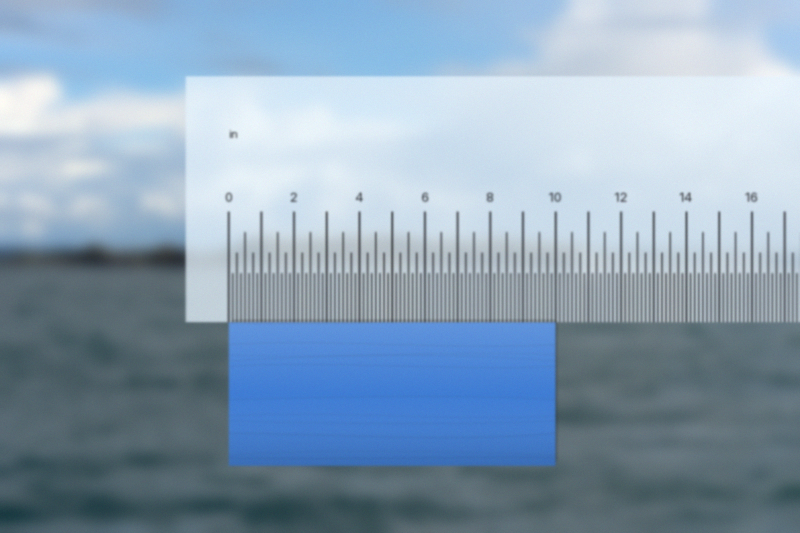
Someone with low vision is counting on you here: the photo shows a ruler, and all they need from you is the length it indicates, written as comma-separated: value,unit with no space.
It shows 10,in
